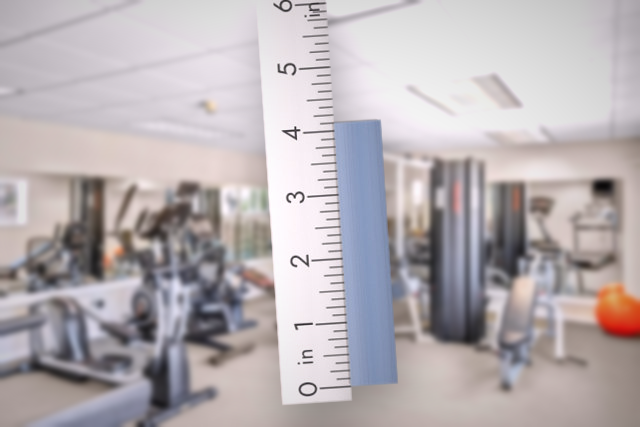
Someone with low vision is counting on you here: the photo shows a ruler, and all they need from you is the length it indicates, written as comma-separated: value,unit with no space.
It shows 4.125,in
